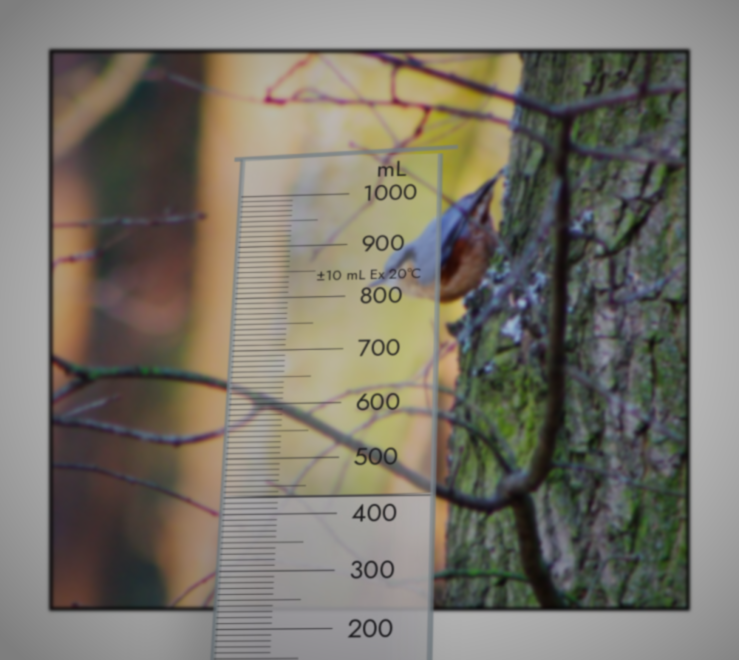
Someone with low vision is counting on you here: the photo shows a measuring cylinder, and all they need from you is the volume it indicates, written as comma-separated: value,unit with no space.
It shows 430,mL
